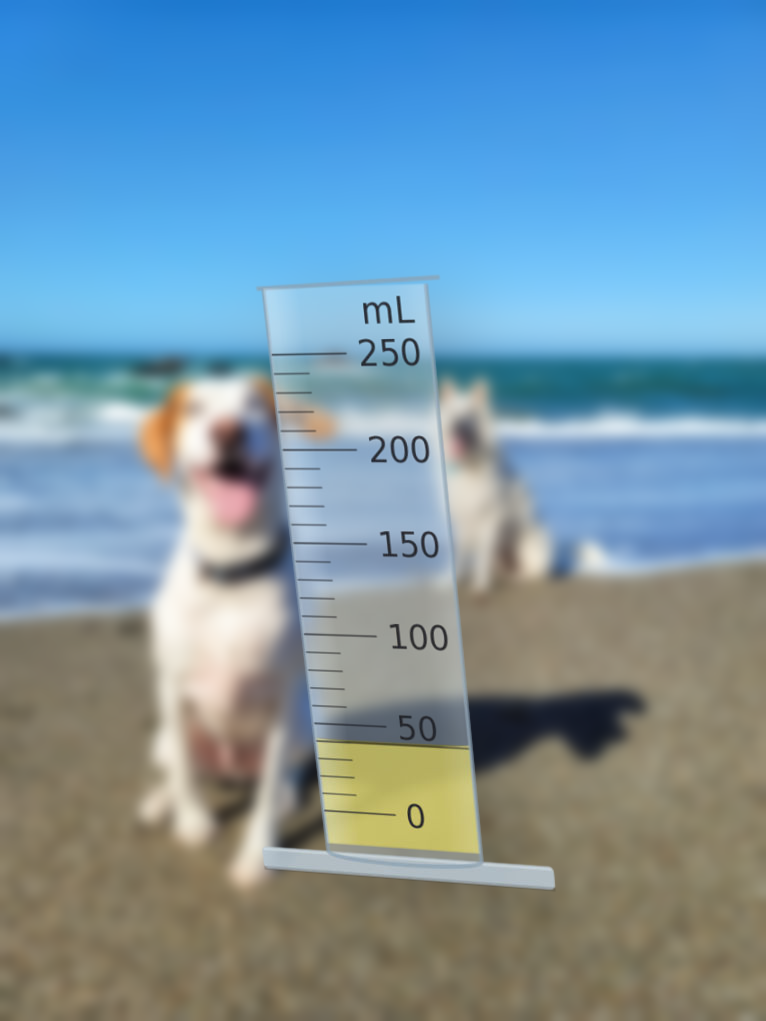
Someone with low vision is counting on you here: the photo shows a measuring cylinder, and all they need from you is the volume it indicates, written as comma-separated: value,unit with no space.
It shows 40,mL
